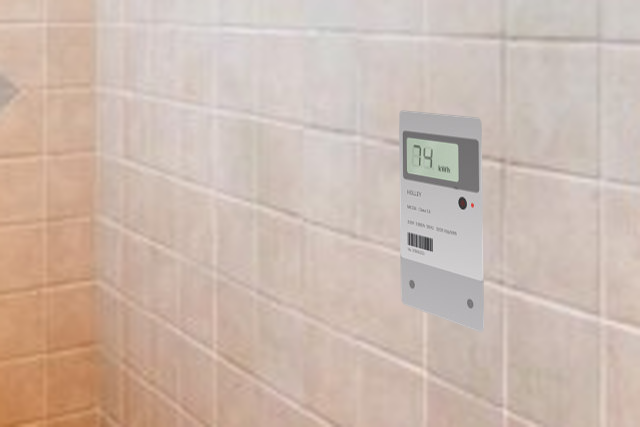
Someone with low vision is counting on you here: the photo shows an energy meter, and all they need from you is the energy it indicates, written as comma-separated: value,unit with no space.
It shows 74,kWh
